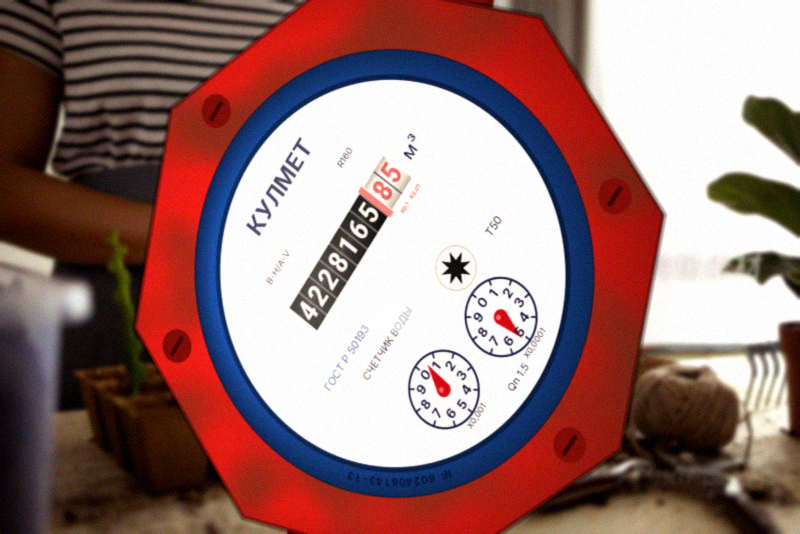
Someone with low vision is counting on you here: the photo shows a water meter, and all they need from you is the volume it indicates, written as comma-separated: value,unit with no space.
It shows 4228165.8505,m³
